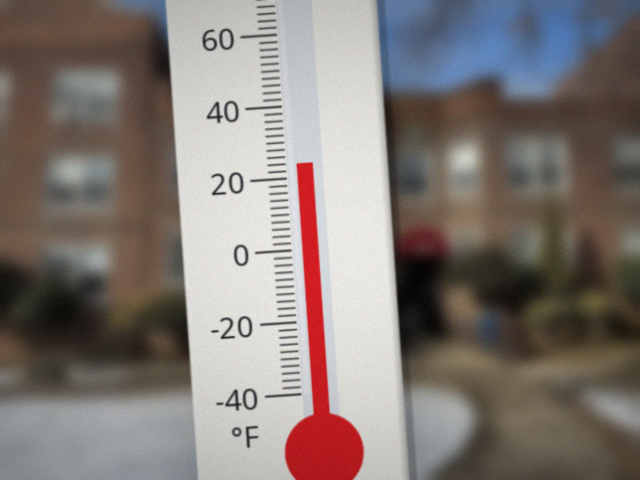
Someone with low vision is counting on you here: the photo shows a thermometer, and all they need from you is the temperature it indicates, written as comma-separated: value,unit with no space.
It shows 24,°F
